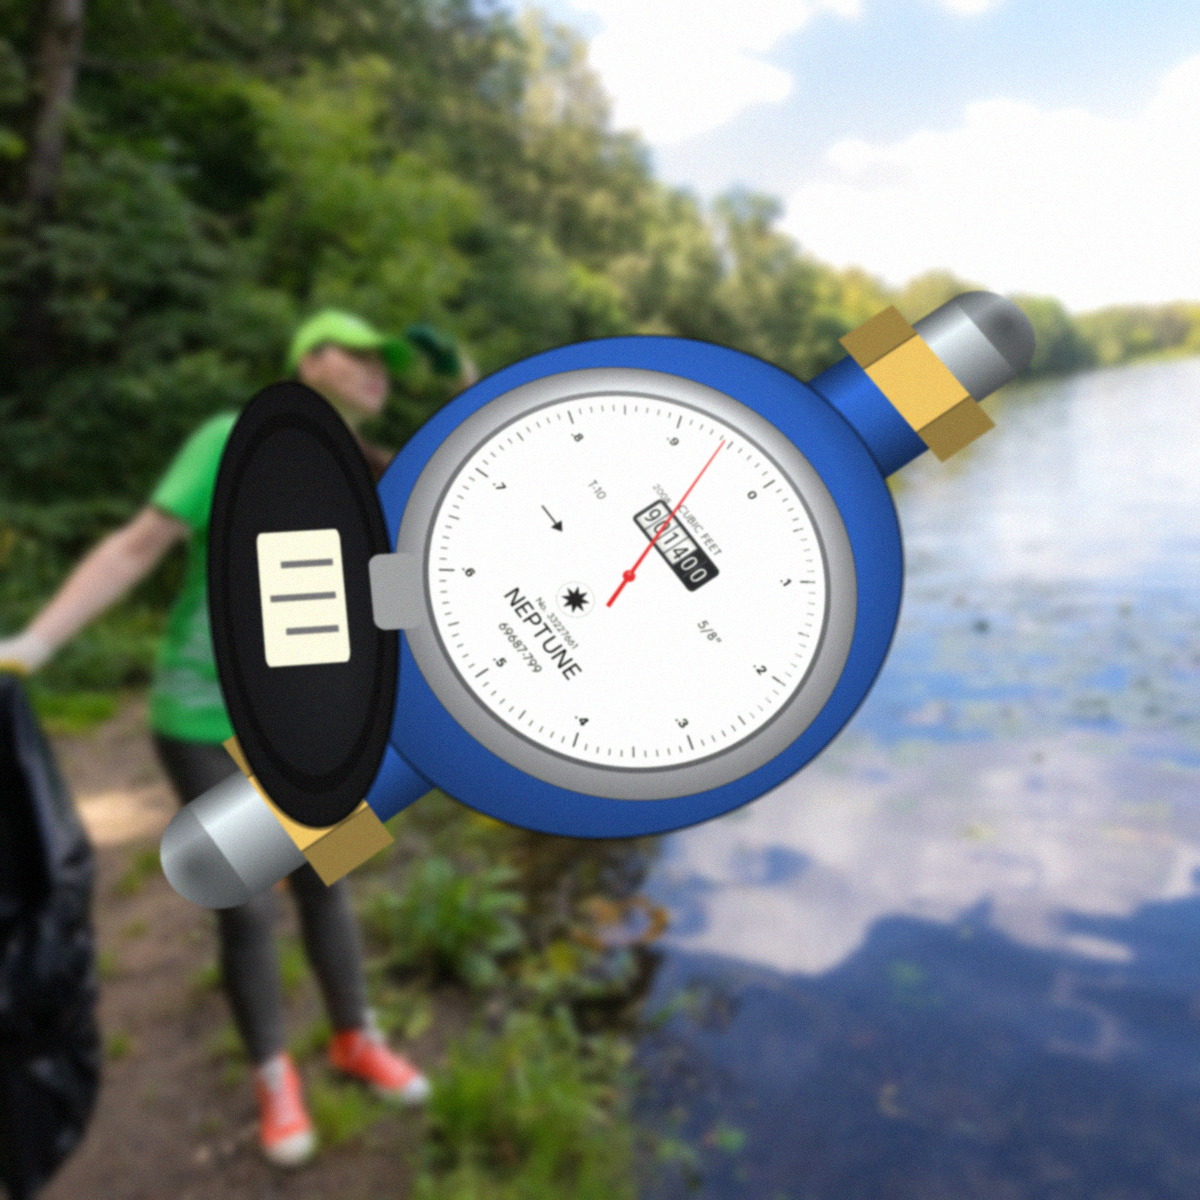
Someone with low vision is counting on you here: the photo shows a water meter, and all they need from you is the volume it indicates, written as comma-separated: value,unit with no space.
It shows 901399.94,ft³
